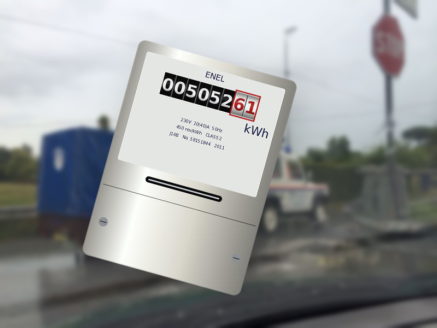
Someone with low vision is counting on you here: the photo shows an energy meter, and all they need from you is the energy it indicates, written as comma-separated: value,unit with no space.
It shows 5052.61,kWh
